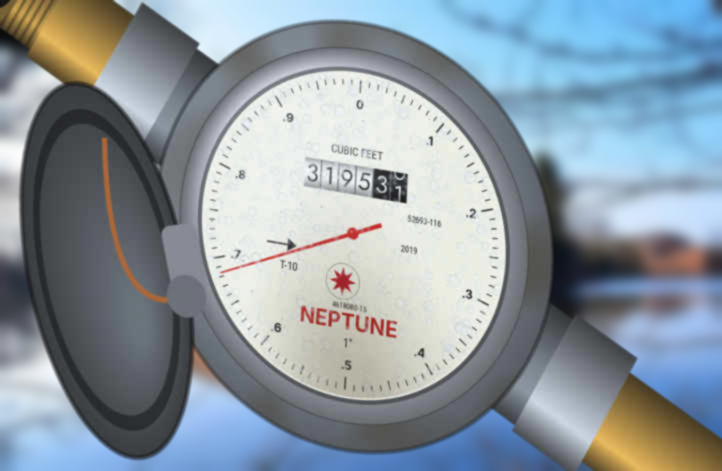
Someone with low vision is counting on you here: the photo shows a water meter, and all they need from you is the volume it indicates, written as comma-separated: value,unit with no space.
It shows 319530.68,ft³
